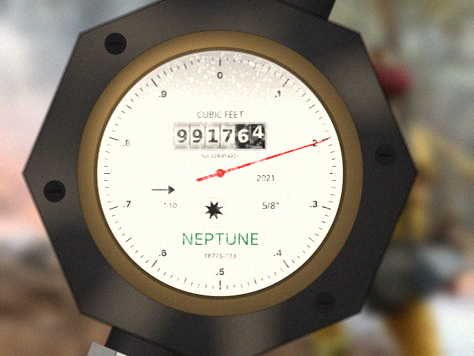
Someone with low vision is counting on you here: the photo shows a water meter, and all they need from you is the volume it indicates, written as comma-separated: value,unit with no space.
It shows 991764.20,ft³
